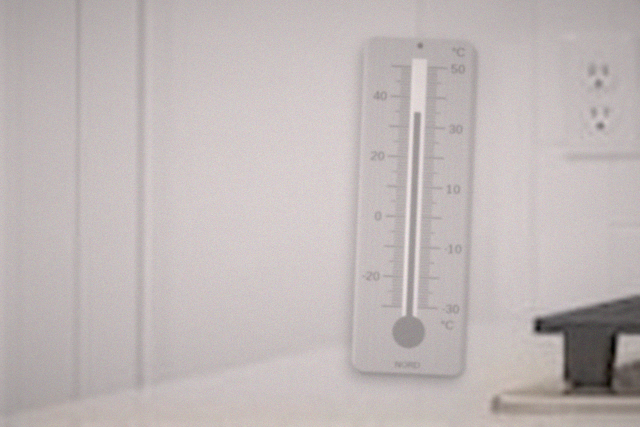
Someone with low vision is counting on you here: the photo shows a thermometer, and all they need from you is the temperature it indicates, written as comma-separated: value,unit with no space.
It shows 35,°C
